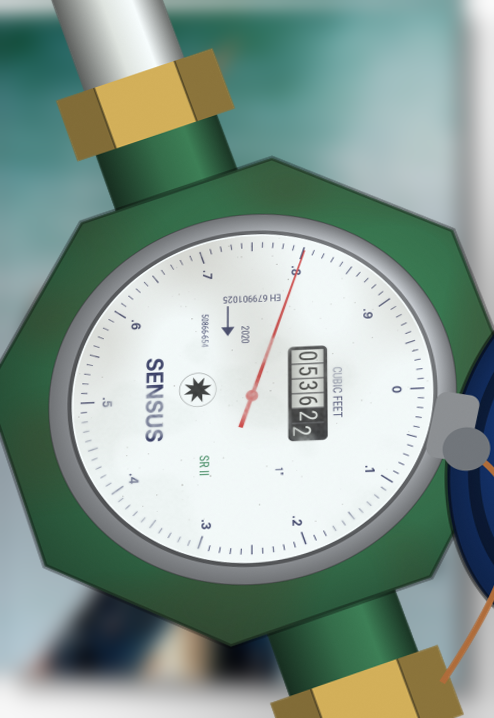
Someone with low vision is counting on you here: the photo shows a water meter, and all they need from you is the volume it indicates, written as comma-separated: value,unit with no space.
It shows 53621.80,ft³
